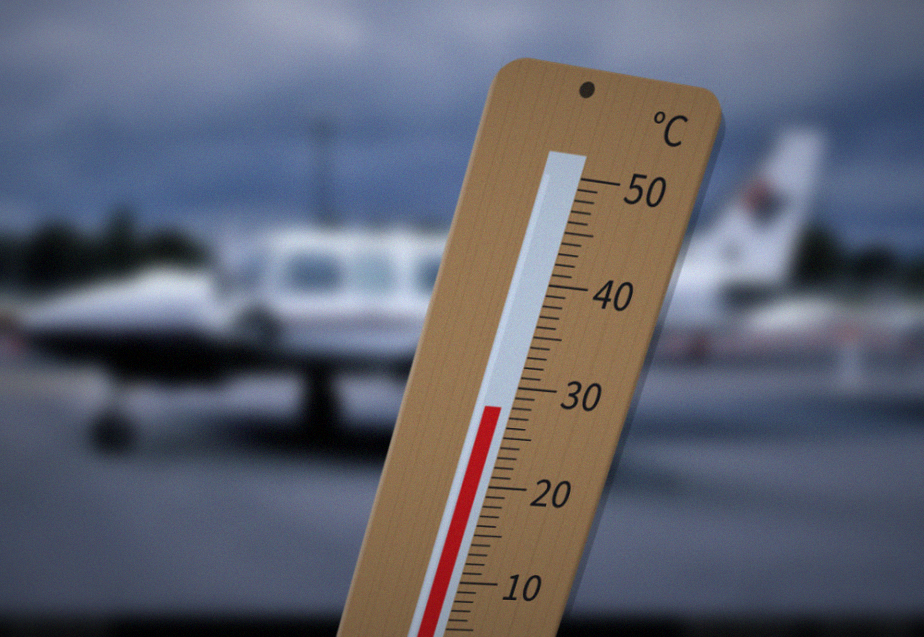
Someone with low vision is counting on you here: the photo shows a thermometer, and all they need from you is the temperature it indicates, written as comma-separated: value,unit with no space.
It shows 28,°C
